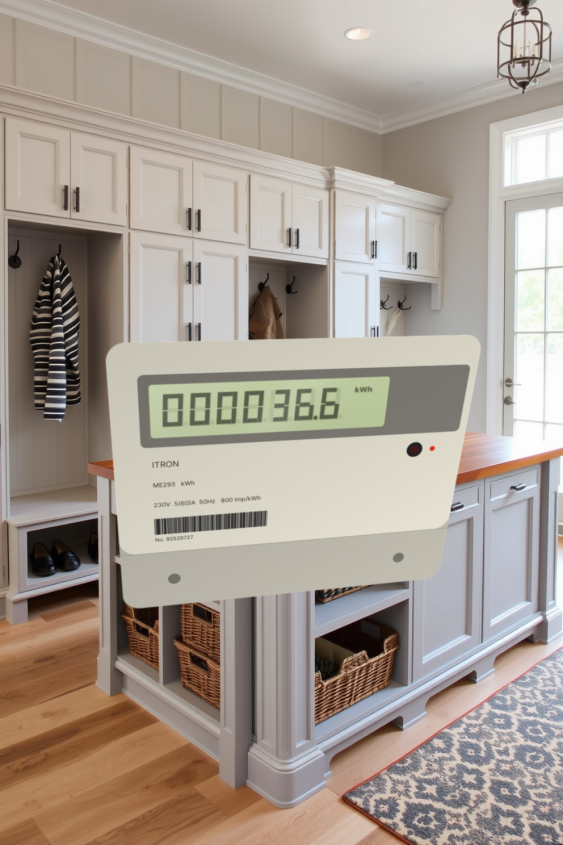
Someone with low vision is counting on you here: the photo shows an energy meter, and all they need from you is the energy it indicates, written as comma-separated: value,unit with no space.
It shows 36.6,kWh
